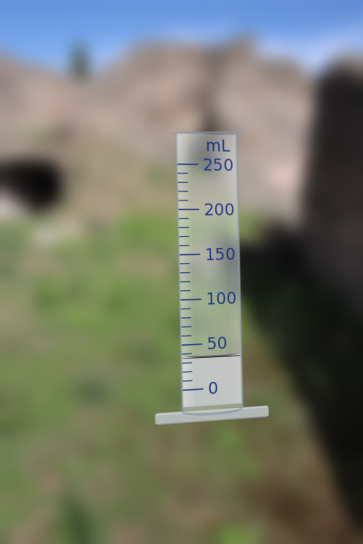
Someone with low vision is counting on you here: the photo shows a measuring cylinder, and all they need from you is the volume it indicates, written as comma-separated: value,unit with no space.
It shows 35,mL
